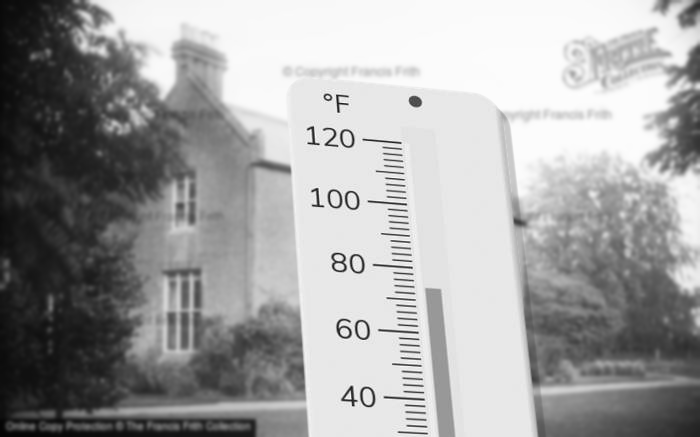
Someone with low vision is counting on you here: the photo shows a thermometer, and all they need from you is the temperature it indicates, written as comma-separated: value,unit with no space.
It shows 74,°F
